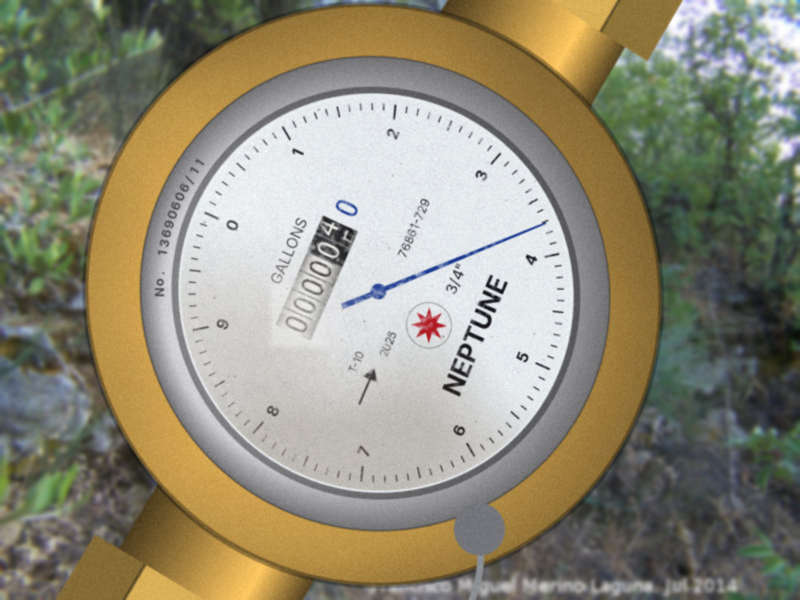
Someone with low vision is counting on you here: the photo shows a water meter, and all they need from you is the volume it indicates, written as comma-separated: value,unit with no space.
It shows 43.7,gal
